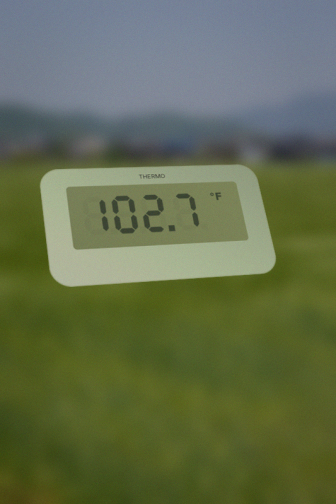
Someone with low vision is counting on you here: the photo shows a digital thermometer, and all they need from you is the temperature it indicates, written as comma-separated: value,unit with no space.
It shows 102.7,°F
